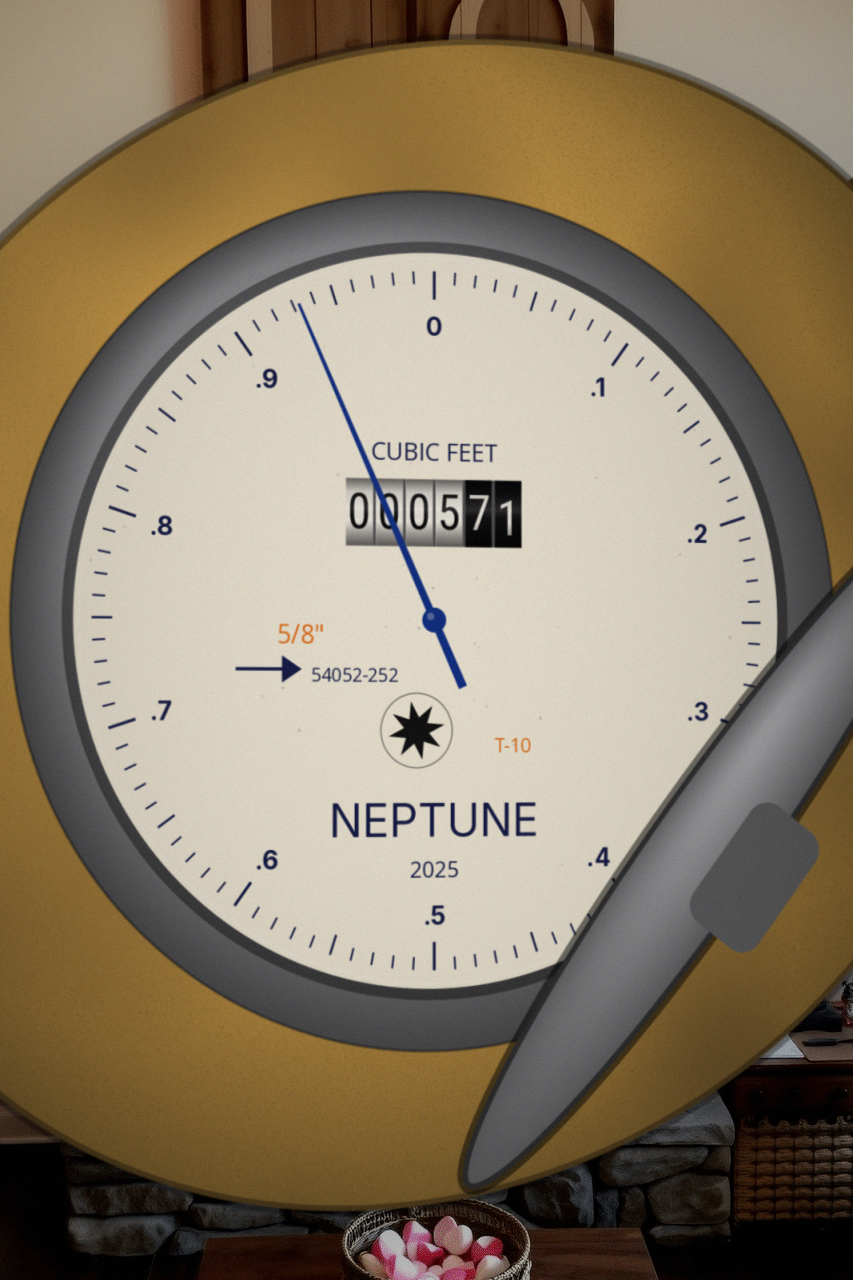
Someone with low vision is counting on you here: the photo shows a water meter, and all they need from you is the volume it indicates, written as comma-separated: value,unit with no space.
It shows 570.93,ft³
